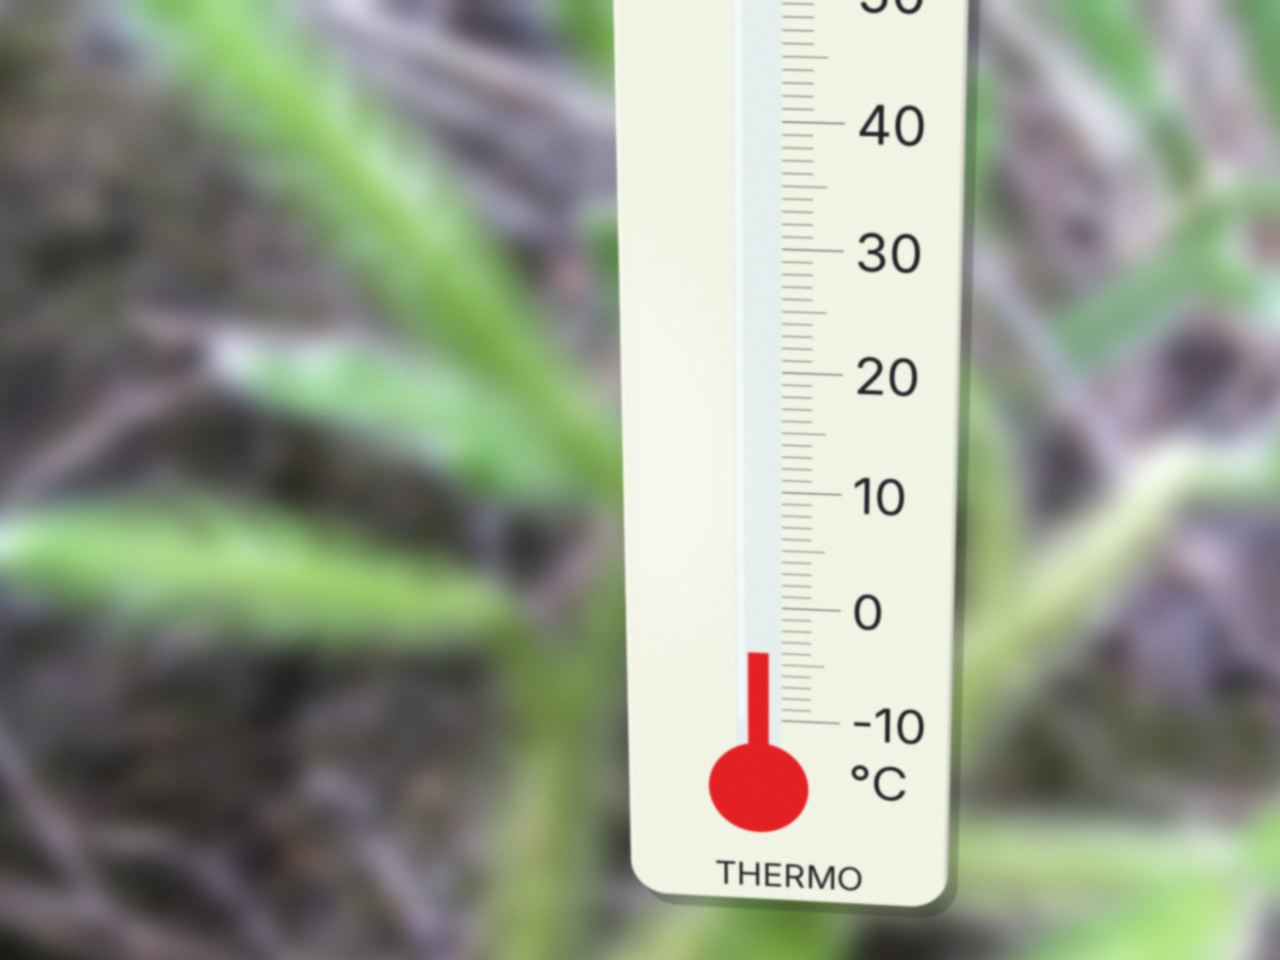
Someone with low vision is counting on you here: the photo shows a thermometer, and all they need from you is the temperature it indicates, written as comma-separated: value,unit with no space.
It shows -4,°C
